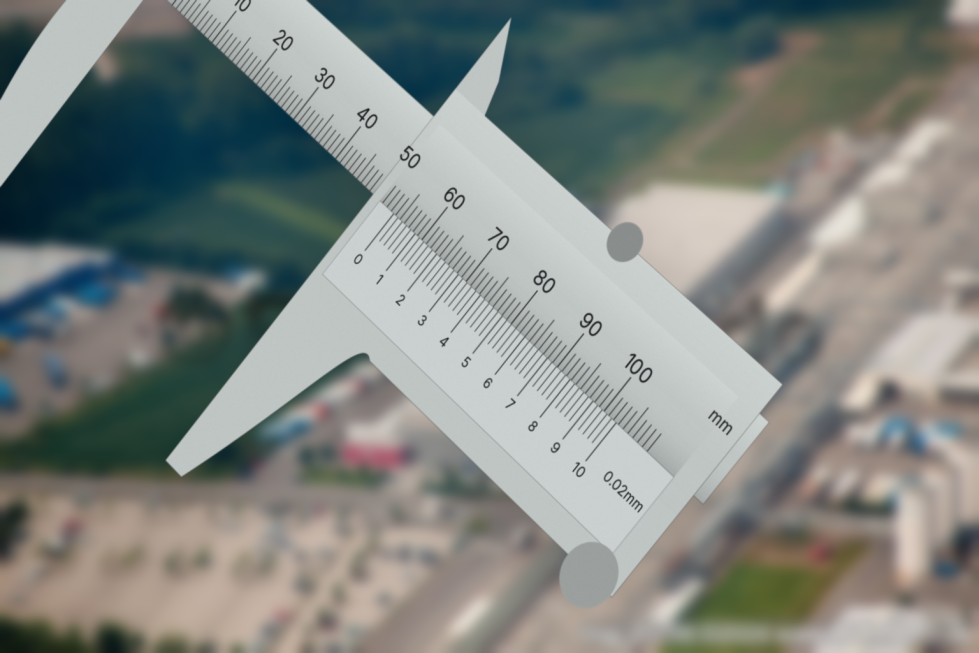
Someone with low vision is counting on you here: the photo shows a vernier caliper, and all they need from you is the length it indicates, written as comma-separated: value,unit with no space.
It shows 53.6,mm
